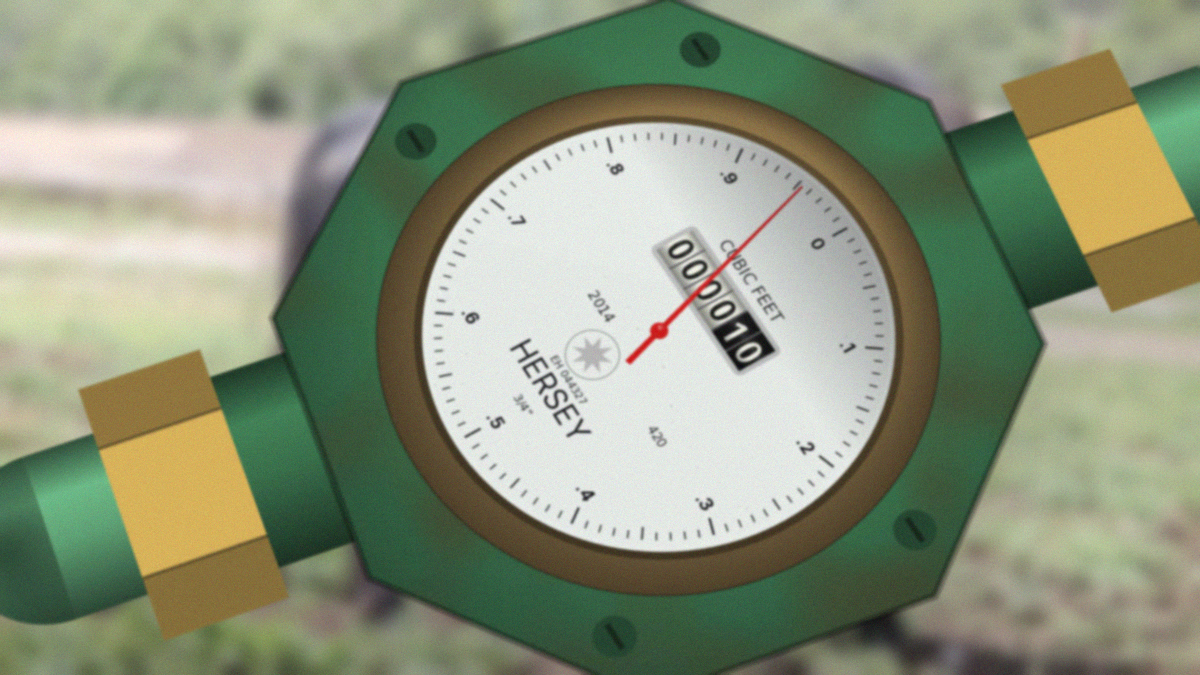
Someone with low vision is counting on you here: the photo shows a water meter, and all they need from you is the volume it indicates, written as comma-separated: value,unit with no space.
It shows 9.95,ft³
